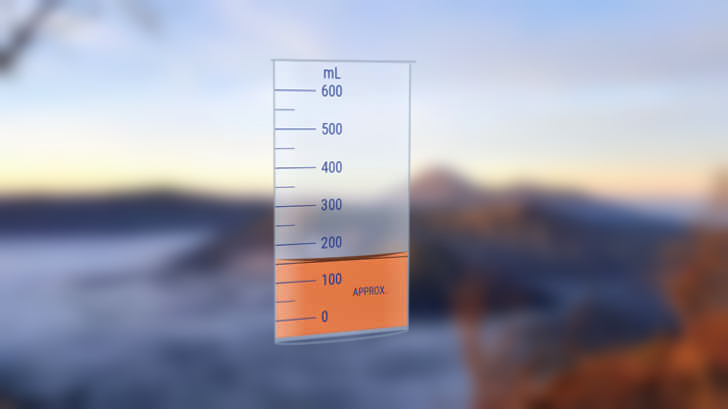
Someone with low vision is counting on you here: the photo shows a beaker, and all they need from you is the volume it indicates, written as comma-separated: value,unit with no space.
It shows 150,mL
